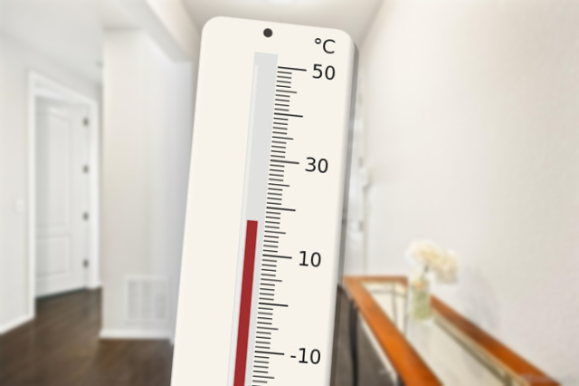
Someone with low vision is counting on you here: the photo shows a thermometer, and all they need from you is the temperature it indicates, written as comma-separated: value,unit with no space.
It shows 17,°C
